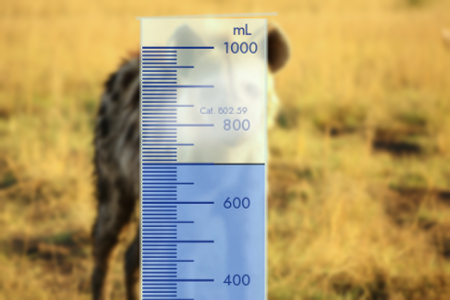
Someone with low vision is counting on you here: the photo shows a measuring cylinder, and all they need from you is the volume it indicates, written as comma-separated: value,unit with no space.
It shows 700,mL
